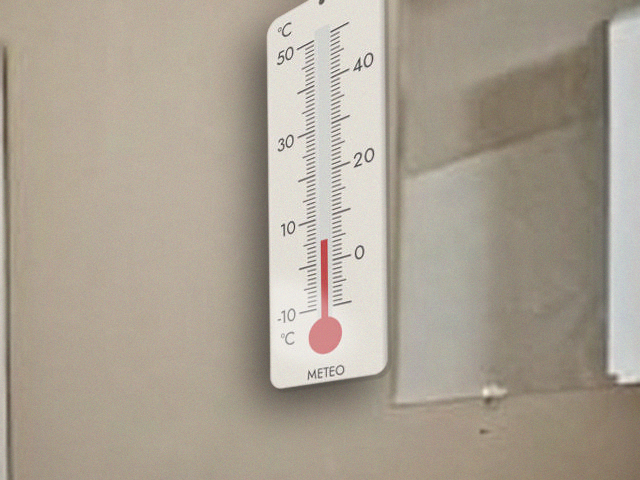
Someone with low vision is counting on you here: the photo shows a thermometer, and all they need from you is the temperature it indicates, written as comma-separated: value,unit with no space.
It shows 5,°C
